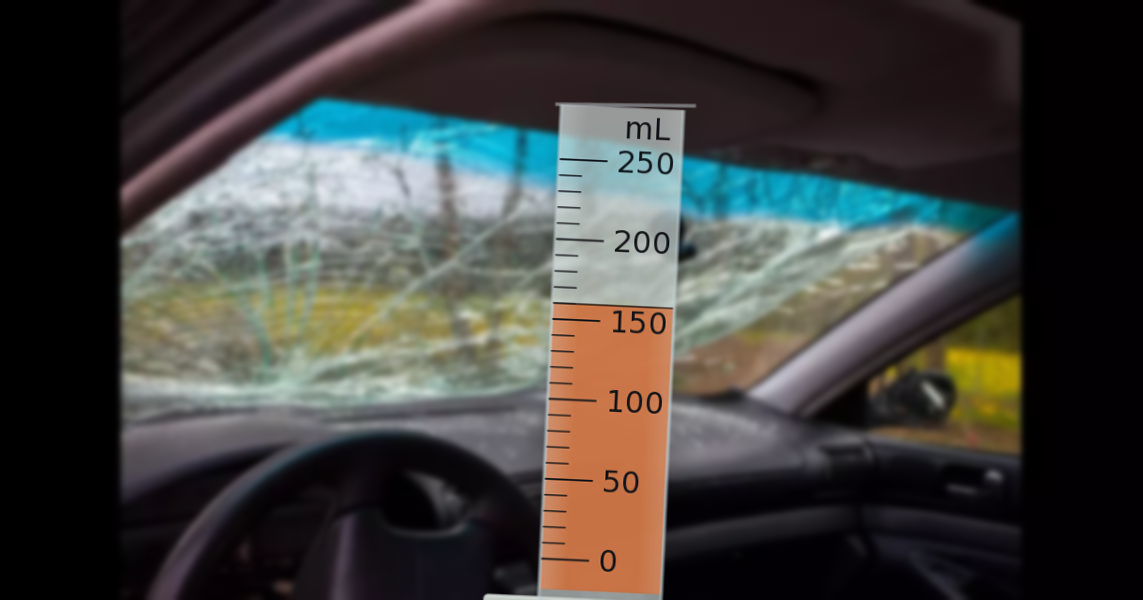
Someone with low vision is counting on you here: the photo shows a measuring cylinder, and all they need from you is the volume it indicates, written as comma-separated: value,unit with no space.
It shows 160,mL
